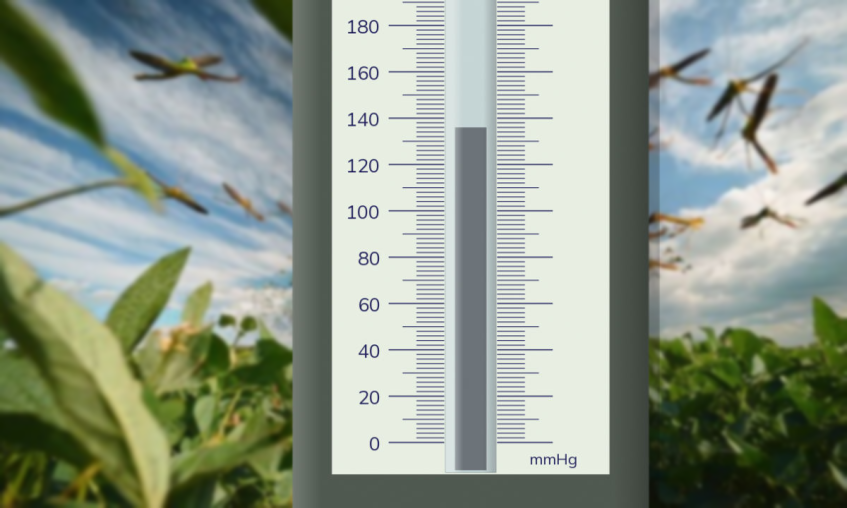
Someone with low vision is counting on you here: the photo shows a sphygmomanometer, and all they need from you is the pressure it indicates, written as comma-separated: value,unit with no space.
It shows 136,mmHg
